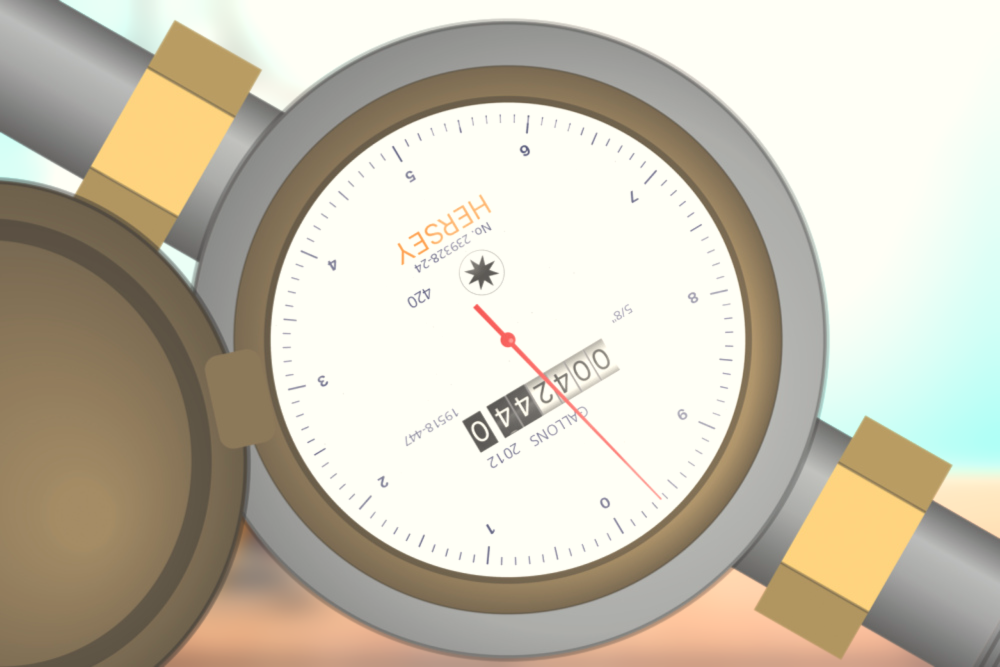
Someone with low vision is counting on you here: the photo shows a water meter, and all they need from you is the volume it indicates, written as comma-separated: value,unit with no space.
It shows 42439.6,gal
